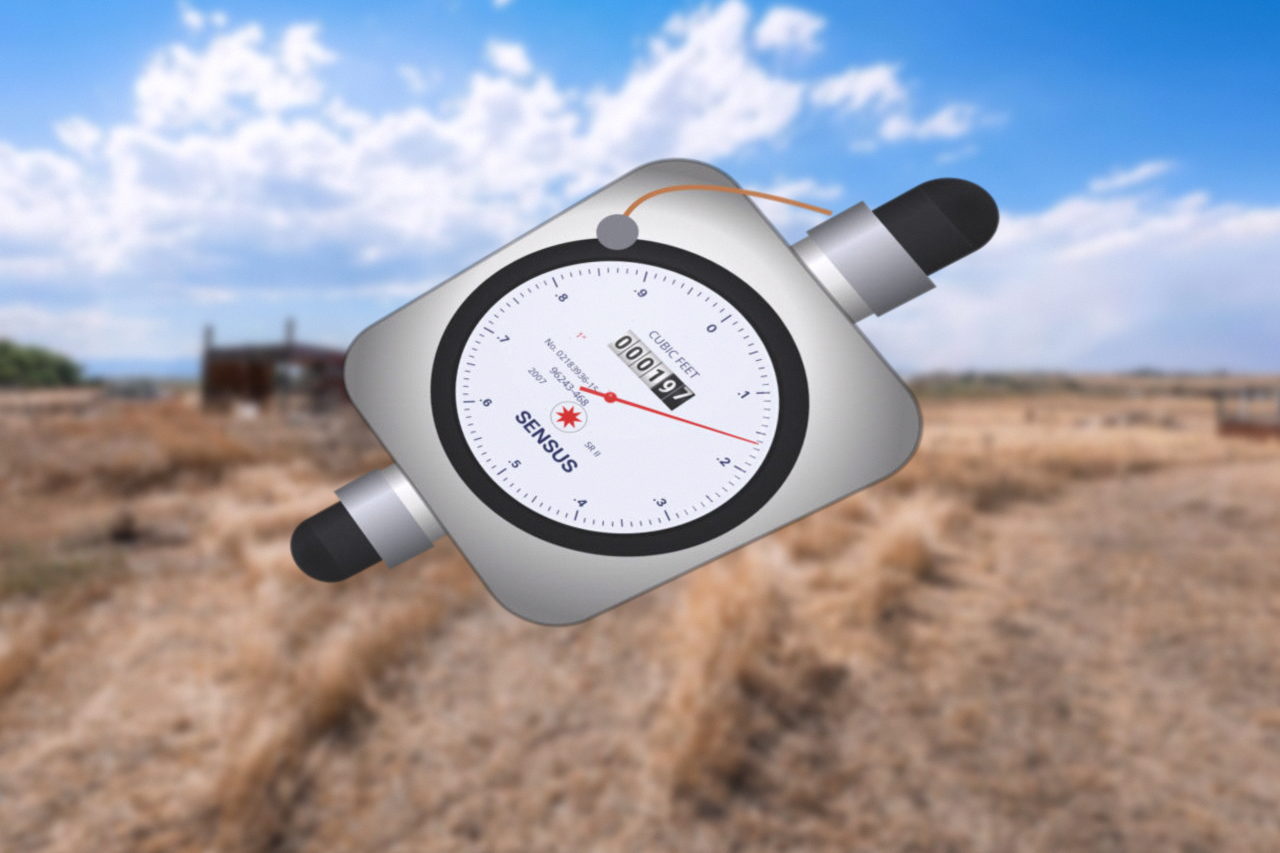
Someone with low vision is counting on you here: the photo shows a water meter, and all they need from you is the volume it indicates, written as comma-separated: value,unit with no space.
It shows 197.16,ft³
